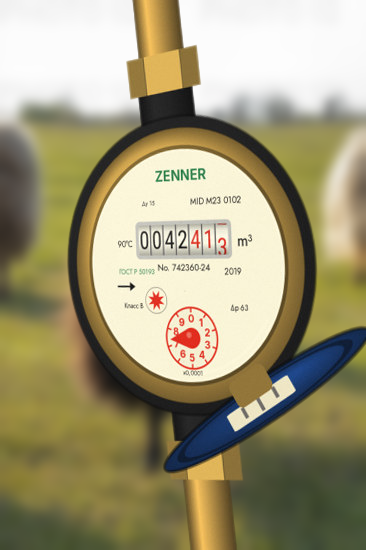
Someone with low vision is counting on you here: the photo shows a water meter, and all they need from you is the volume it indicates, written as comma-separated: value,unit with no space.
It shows 42.4127,m³
